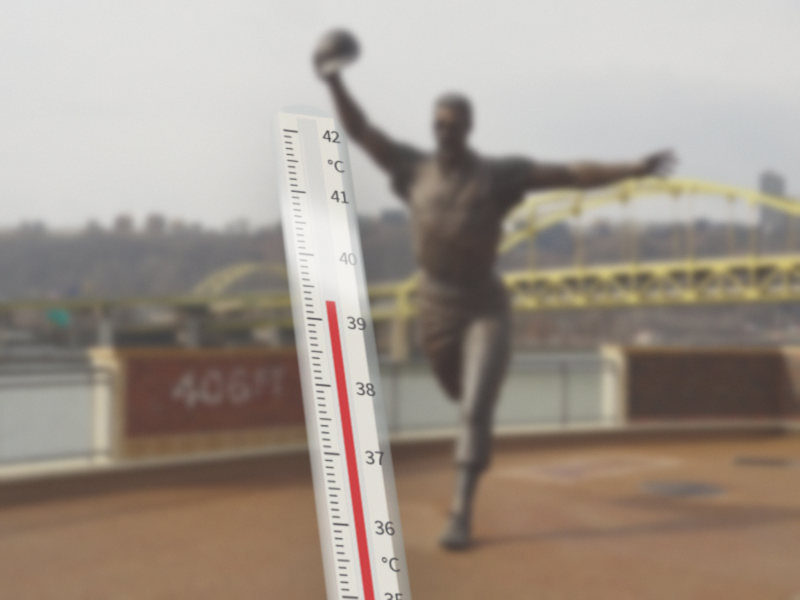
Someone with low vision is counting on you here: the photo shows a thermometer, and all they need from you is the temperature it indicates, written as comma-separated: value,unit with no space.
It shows 39.3,°C
